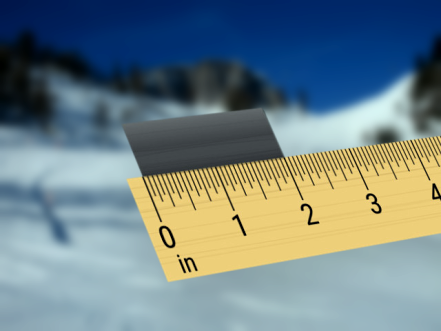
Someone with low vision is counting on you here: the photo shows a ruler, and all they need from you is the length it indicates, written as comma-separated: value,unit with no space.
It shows 2,in
